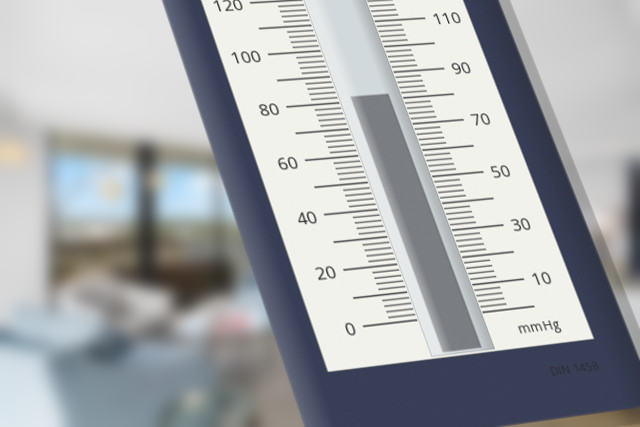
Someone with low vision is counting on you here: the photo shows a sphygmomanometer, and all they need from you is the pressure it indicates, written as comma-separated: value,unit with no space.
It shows 82,mmHg
